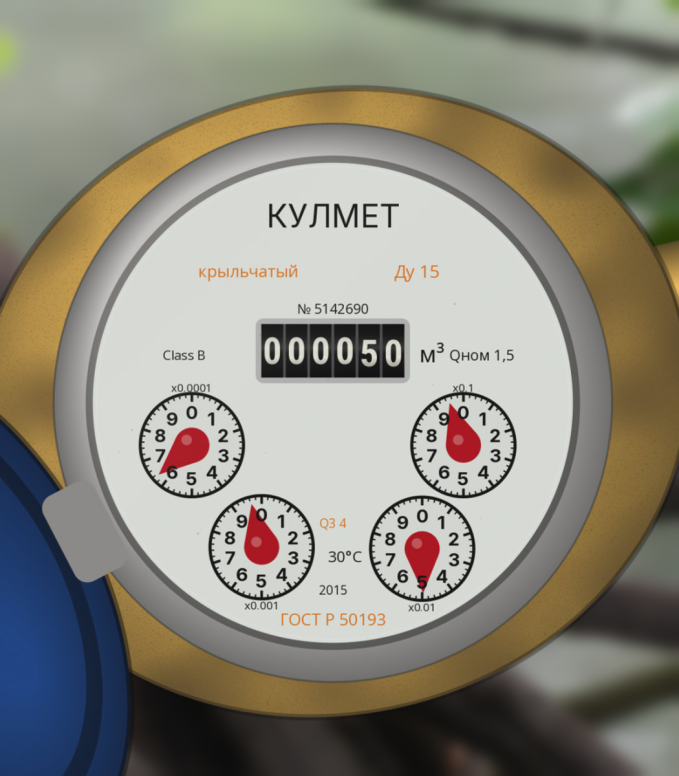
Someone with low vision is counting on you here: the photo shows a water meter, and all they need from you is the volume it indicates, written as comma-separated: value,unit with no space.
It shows 49.9496,m³
